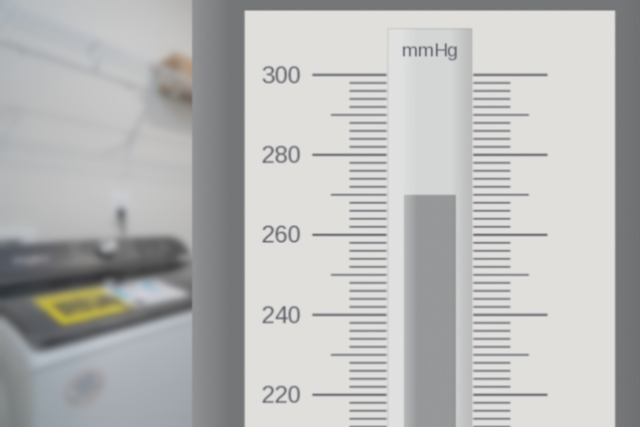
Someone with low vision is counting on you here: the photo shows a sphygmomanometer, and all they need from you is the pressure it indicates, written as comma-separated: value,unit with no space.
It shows 270,mmHg
